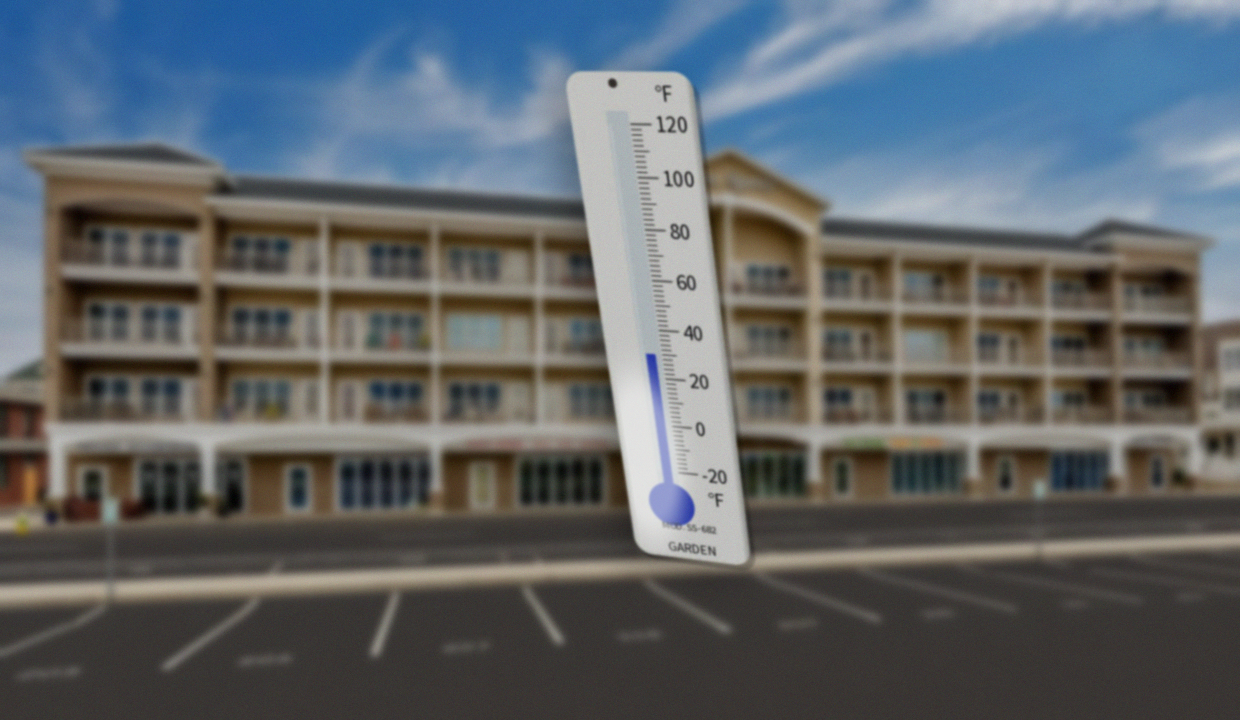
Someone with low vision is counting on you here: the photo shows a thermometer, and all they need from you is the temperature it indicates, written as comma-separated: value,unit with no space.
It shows 30,°F
